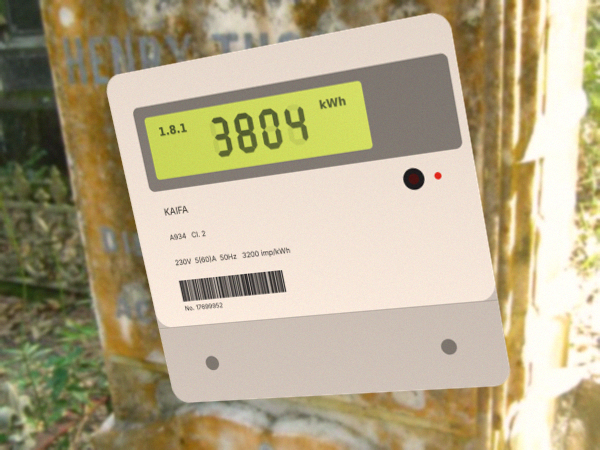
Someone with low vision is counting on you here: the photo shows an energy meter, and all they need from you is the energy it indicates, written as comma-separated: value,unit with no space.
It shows 3804,kWh
